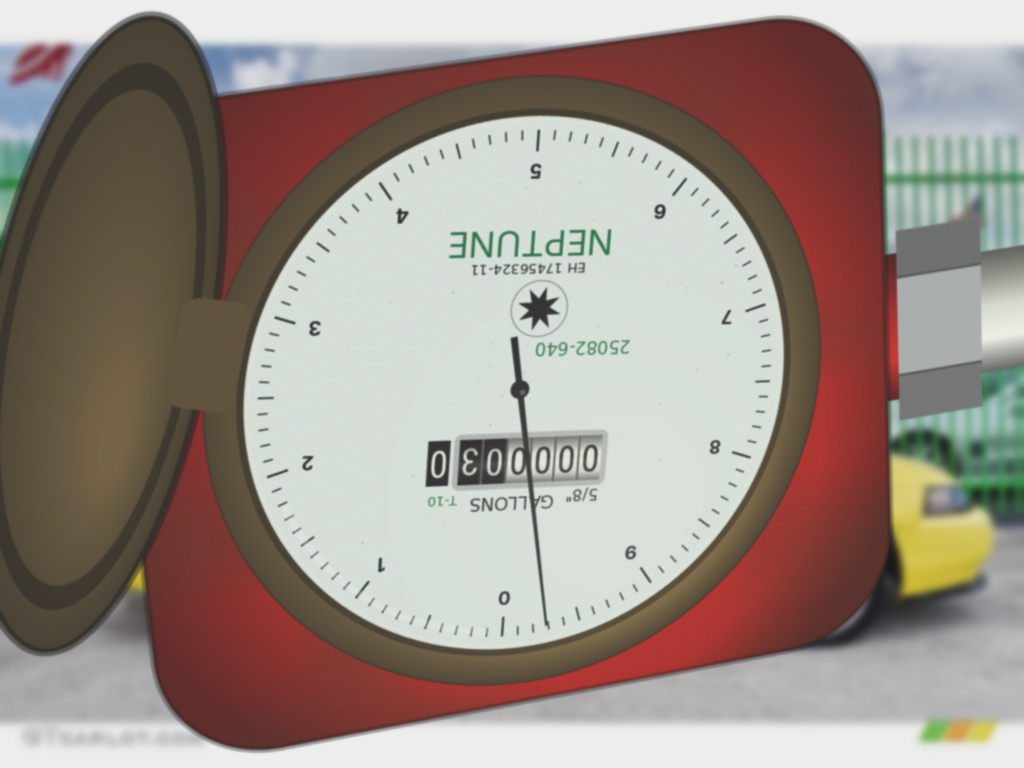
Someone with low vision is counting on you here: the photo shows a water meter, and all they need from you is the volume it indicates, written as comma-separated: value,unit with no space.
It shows 29.7,gal
